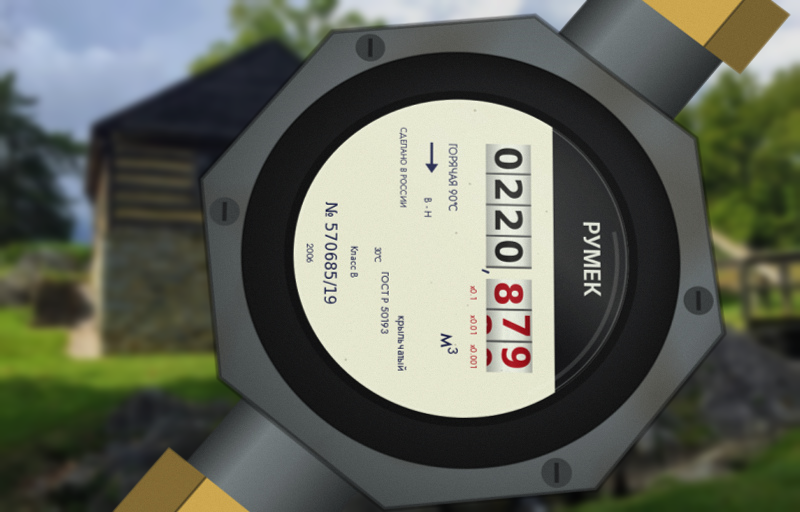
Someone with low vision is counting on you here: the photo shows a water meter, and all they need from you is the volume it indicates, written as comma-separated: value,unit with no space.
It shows 220.879,m³
